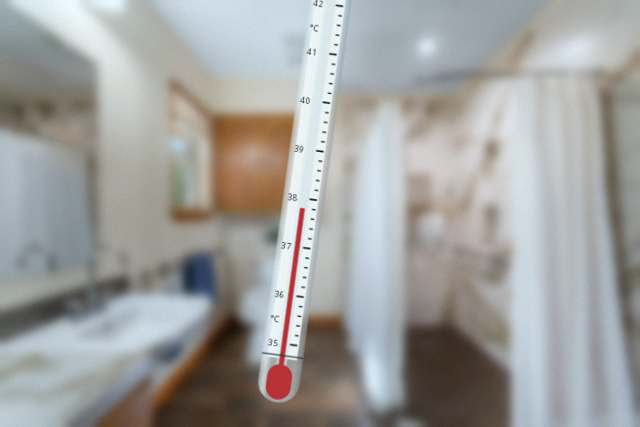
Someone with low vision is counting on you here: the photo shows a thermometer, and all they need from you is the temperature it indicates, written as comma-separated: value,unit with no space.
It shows 37.8,°C
